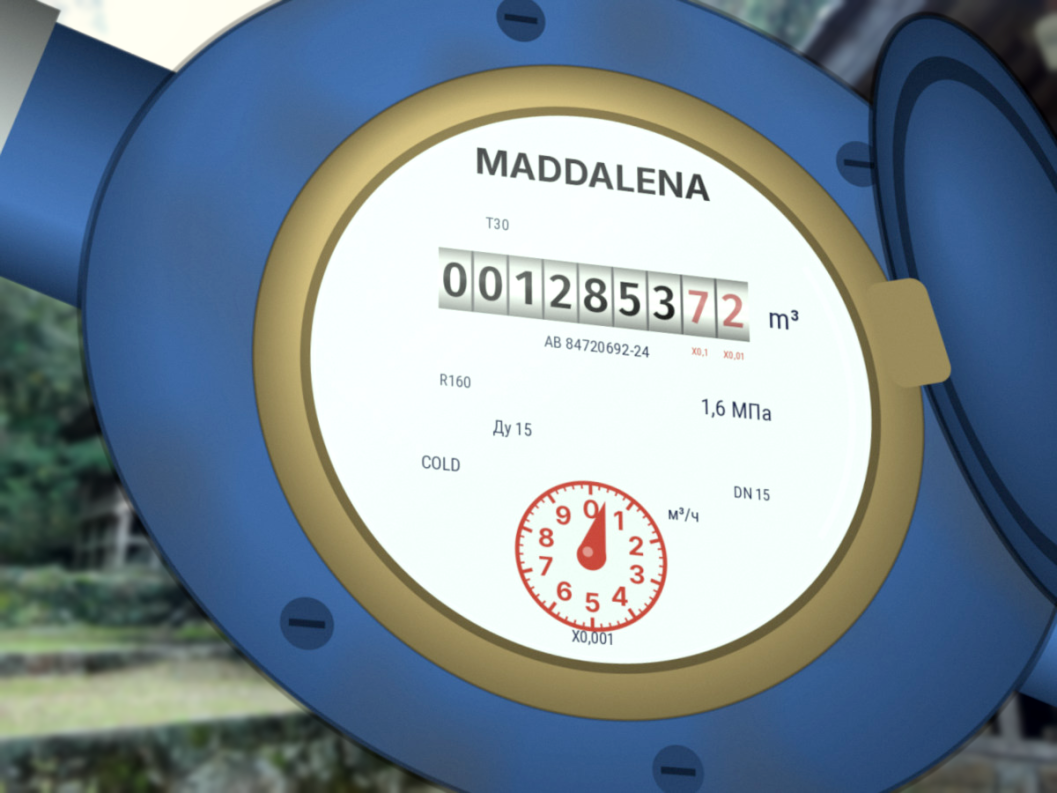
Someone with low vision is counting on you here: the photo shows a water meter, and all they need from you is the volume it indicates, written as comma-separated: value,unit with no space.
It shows 12853.720,m³
